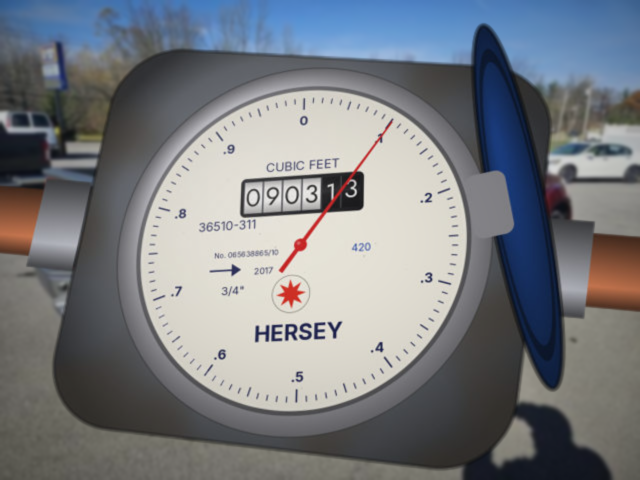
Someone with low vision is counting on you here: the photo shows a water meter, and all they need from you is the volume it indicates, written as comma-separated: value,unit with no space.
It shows 90313.10,ft³
